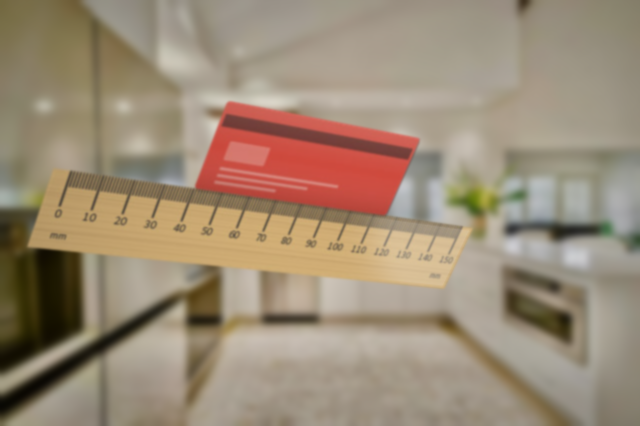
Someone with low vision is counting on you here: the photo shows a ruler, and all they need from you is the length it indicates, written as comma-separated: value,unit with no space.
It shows 75,mm
